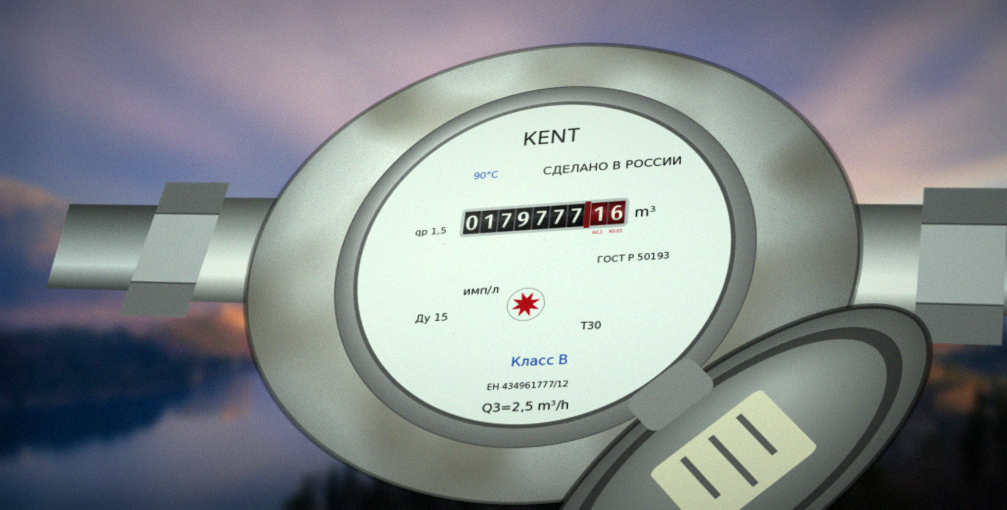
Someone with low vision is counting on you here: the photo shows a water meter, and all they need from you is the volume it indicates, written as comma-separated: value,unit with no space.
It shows 179777.16,m³
